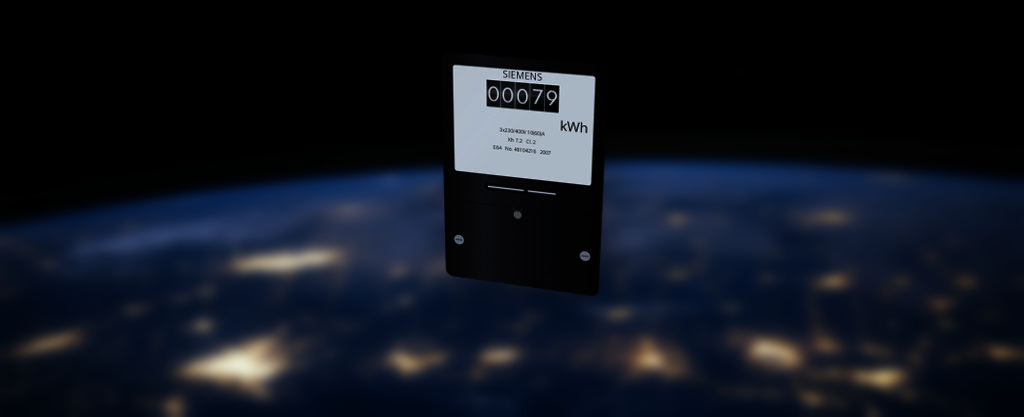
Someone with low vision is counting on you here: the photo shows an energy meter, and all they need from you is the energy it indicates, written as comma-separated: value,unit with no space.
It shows 79,kWh
